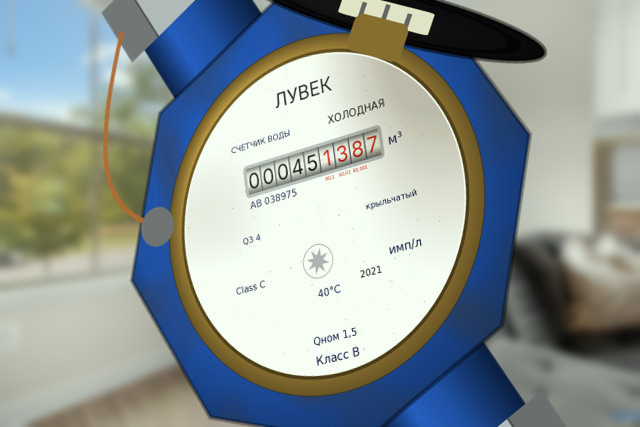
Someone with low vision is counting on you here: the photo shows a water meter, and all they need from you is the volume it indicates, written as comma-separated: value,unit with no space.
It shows 45.1387,m³
